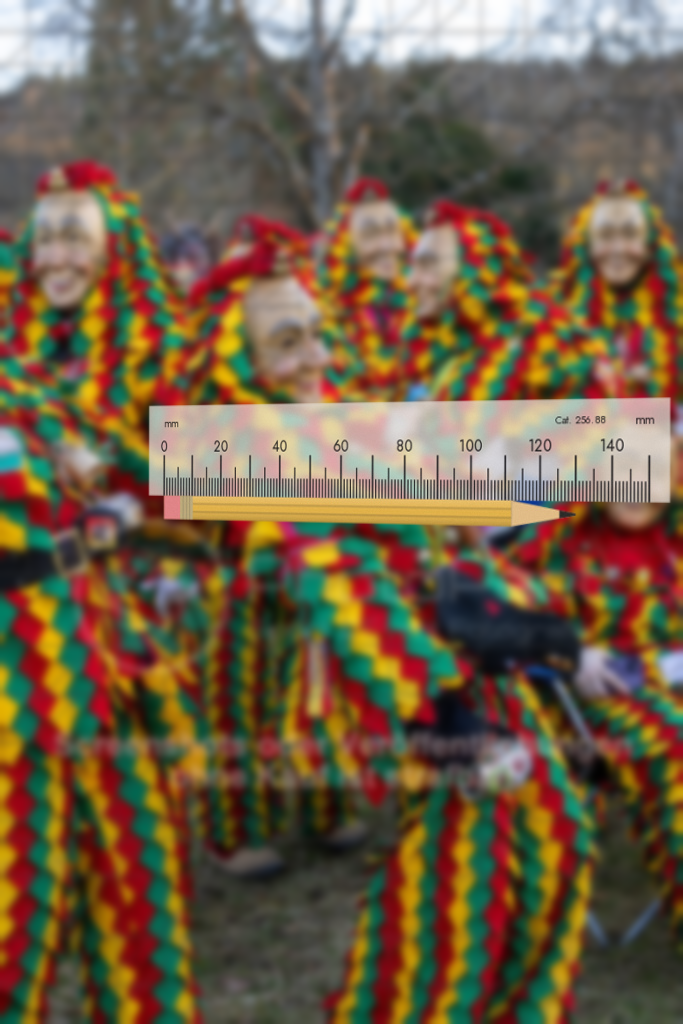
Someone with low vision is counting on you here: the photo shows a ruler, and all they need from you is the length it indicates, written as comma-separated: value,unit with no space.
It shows 130,mm
